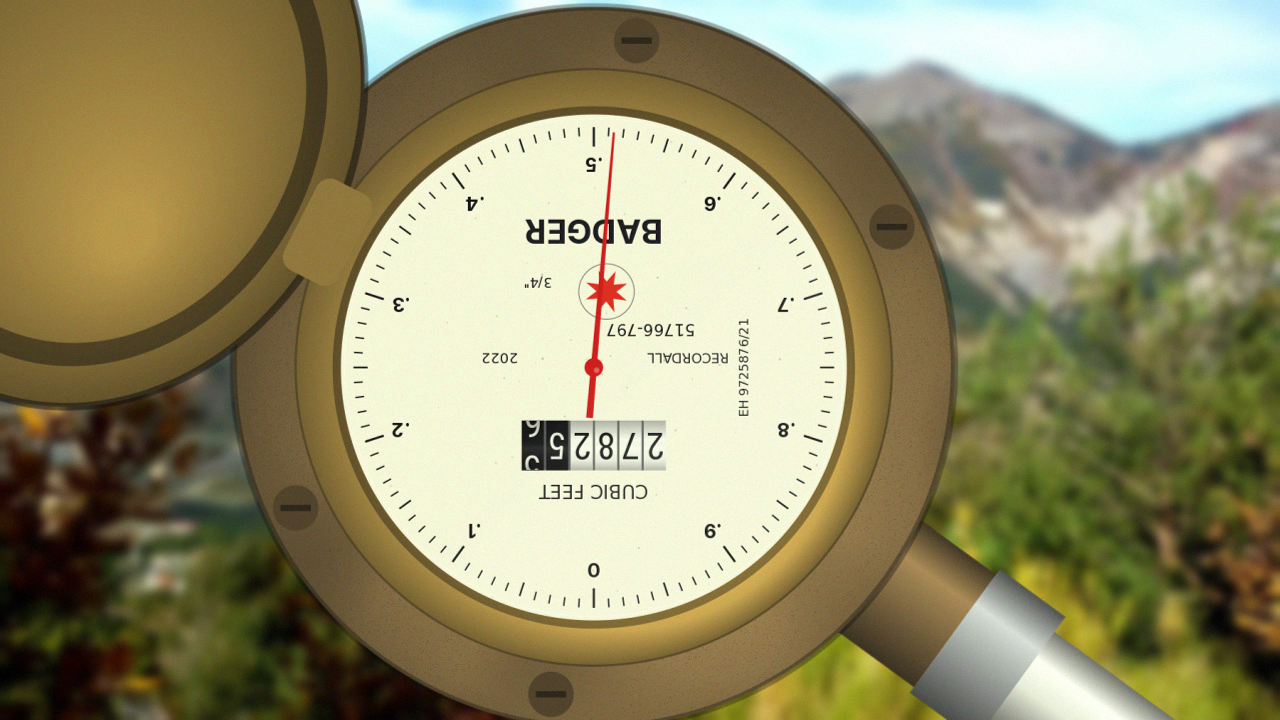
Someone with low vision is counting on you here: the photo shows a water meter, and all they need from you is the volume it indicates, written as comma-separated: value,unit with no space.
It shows 278255.51,ft³
